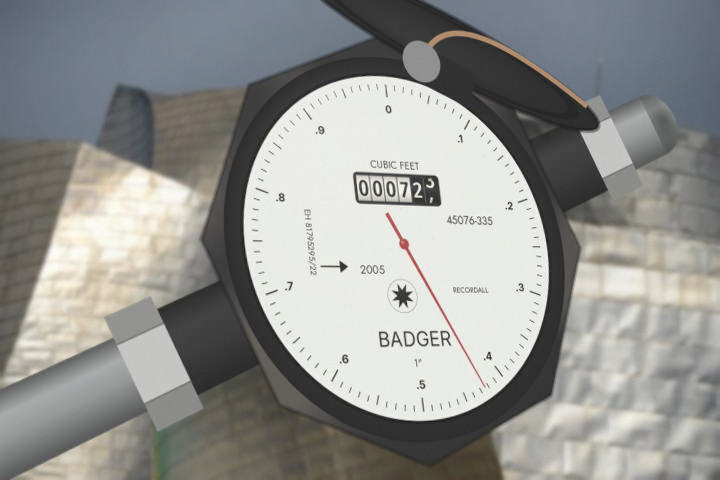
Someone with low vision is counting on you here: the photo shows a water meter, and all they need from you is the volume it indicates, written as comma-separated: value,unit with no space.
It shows 723.42,ft³
